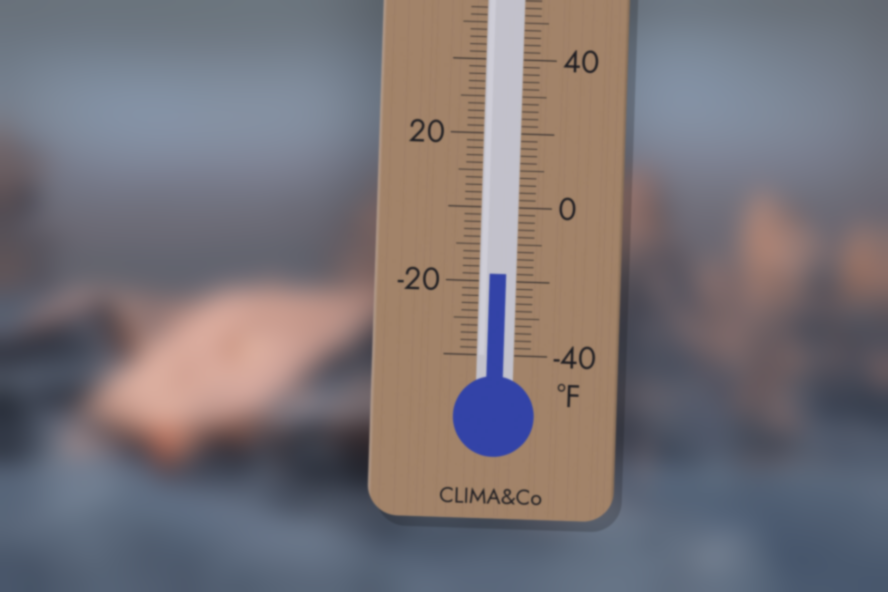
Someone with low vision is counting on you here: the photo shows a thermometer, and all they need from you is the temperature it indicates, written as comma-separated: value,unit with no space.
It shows -18,°F
